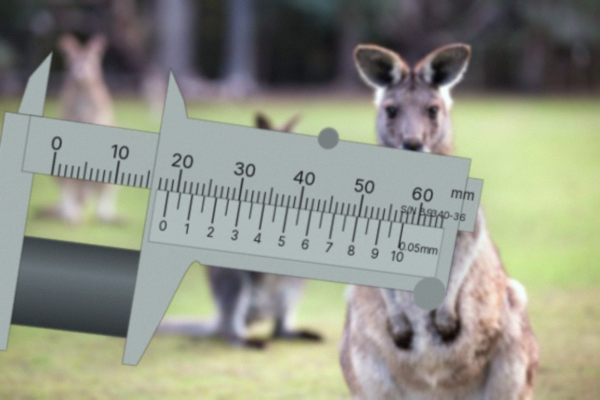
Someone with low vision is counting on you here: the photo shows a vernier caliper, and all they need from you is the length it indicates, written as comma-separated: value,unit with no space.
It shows 18.5,mm
